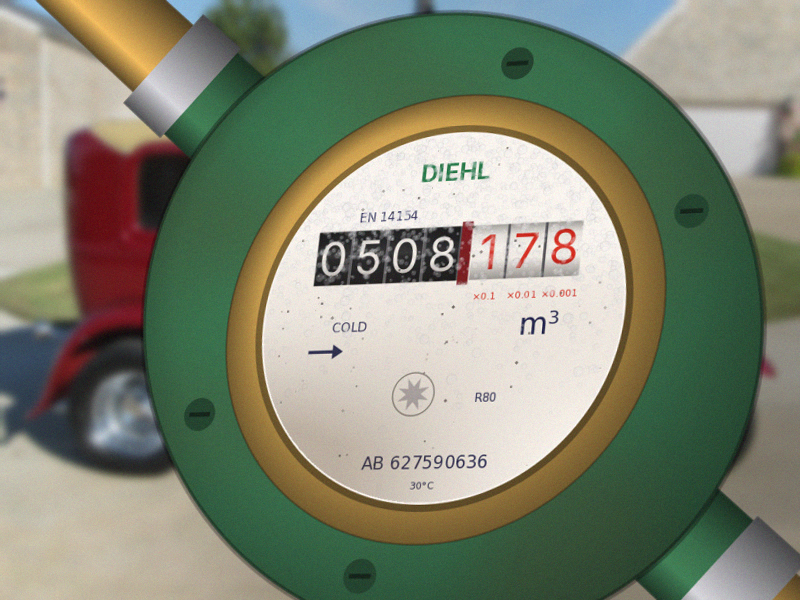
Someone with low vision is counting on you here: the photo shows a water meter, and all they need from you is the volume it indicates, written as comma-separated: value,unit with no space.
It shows 508.178,m³
